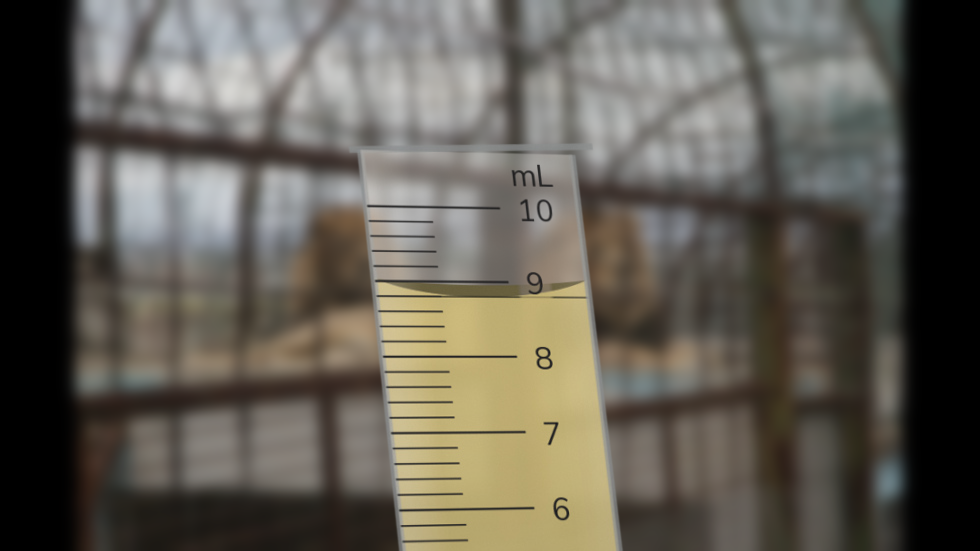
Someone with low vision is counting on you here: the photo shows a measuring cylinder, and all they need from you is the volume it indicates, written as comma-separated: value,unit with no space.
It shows 8.8,mL
